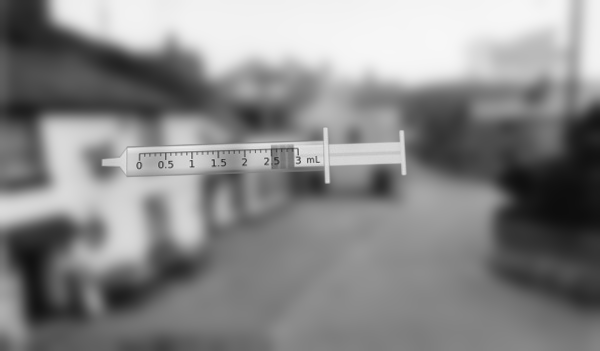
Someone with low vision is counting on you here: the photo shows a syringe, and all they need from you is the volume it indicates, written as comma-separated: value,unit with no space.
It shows 2.5,mL
